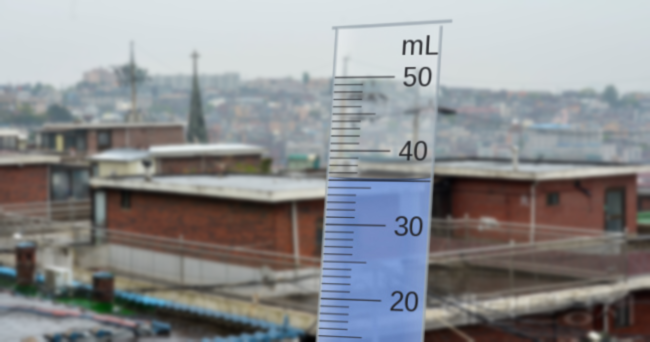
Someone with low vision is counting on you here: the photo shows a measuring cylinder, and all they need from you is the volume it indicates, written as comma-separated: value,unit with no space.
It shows 36,mL
